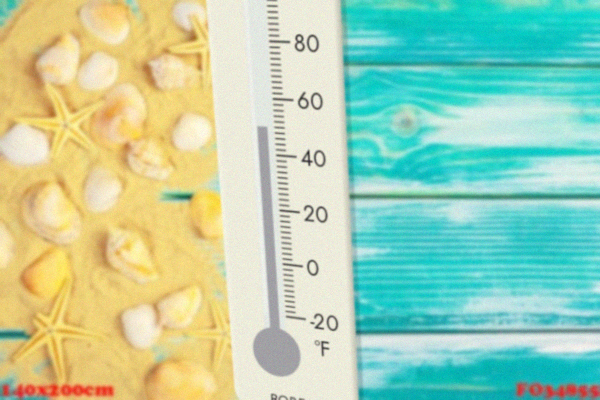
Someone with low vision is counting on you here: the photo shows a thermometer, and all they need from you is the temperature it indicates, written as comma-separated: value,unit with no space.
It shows 50,°F
